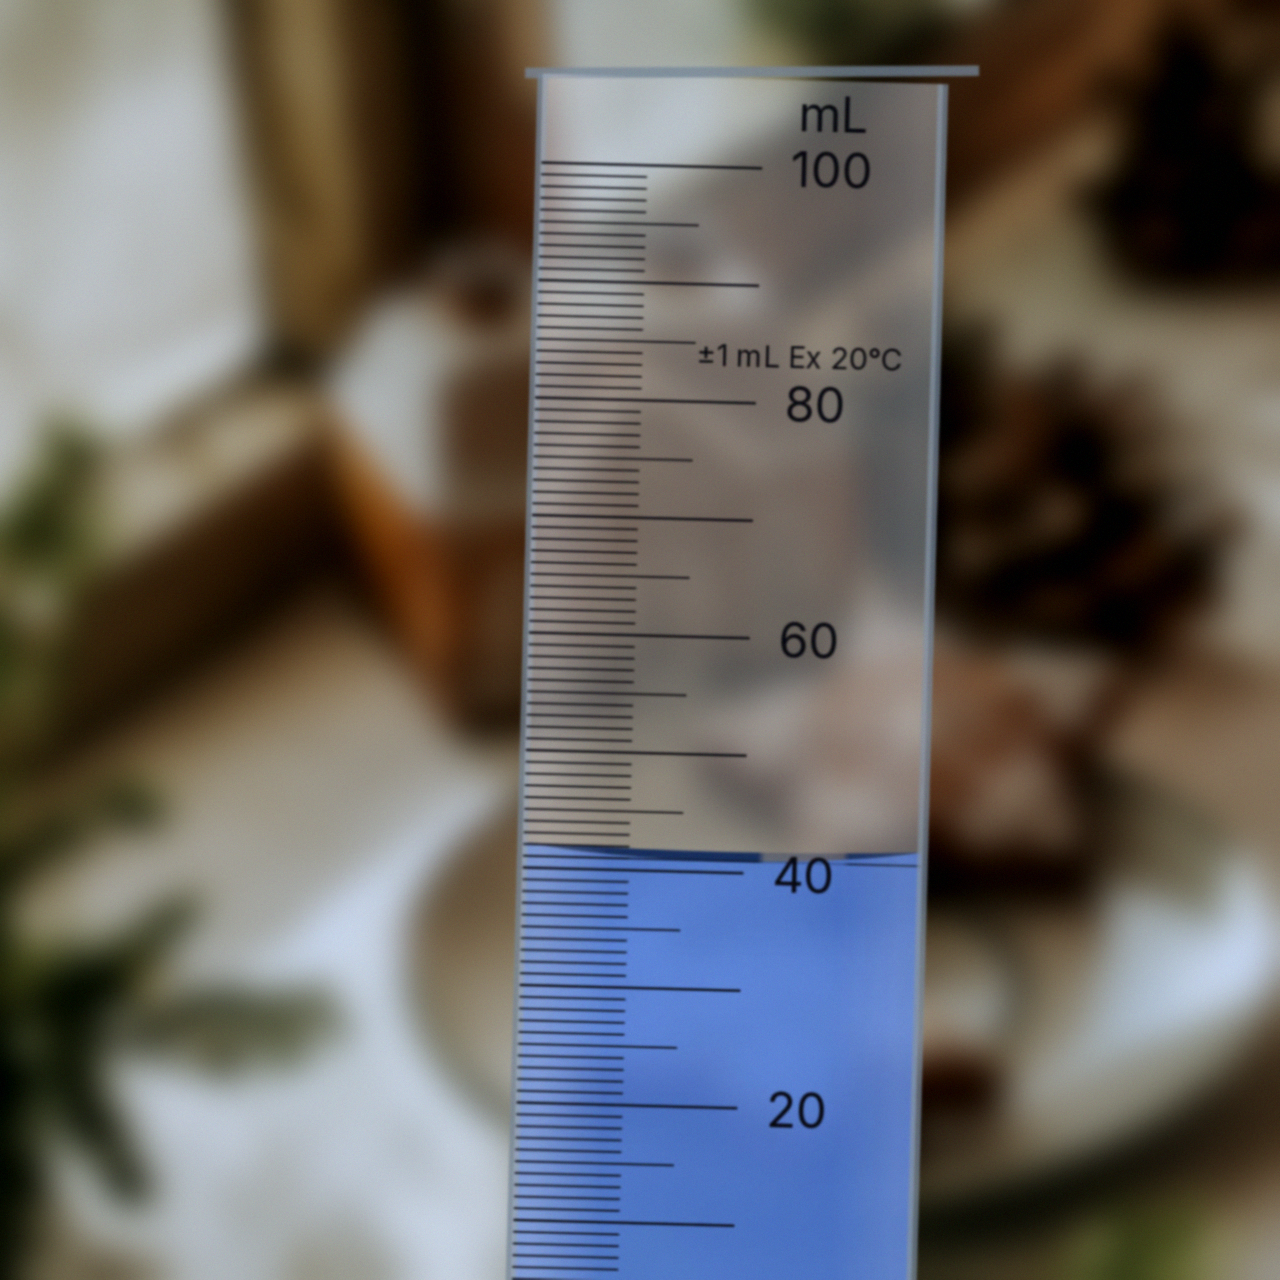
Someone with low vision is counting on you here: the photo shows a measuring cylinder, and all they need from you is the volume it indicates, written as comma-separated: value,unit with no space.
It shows 41,mL
